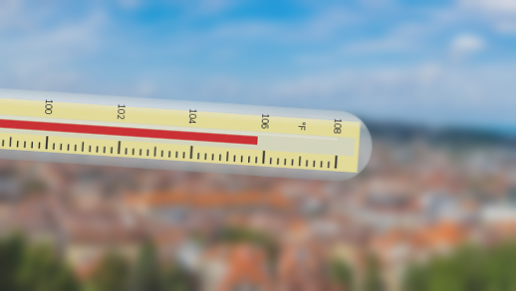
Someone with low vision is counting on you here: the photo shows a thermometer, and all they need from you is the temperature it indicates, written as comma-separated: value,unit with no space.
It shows 105.8,°F
